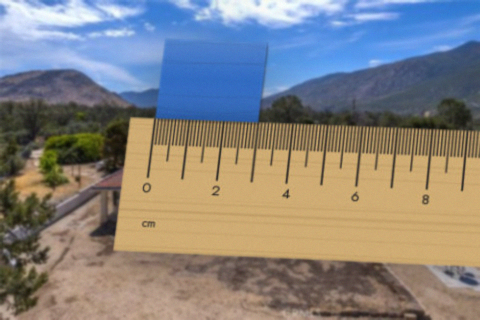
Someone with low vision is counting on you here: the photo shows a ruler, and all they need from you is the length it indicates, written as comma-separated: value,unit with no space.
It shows 3,cm
